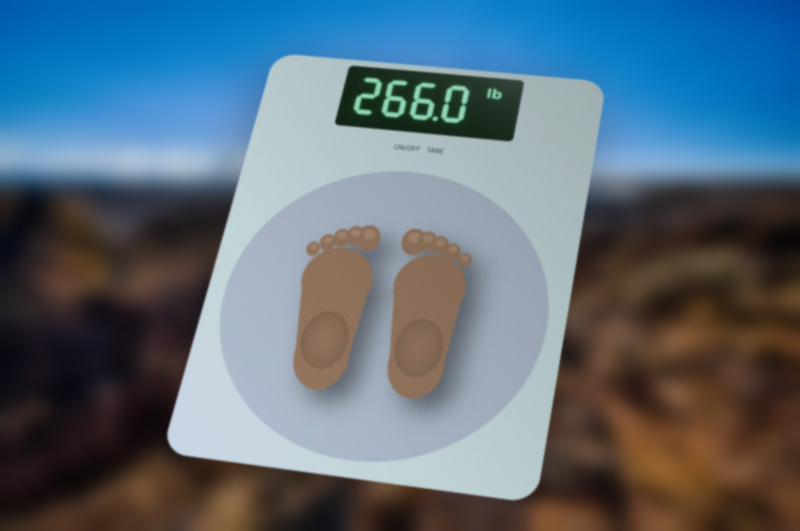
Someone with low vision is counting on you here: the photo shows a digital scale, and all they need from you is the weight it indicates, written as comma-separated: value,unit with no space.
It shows 266.0,lb
